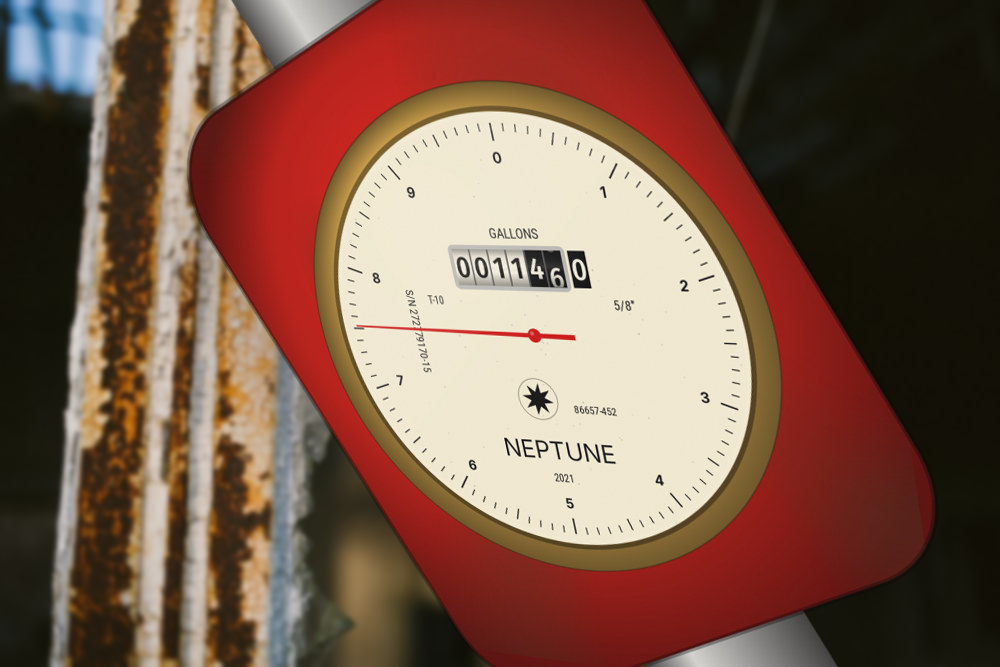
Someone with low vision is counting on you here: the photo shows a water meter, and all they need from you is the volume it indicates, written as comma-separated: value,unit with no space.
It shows 11457.5,gal
